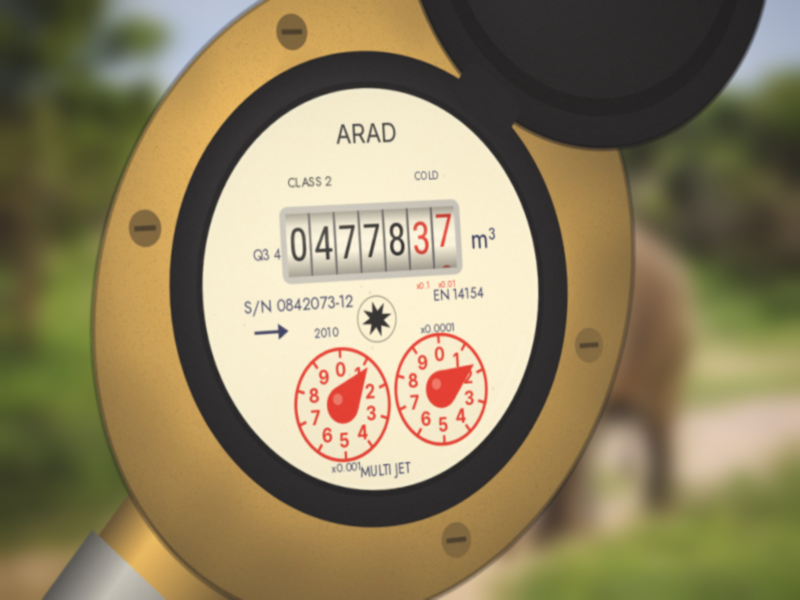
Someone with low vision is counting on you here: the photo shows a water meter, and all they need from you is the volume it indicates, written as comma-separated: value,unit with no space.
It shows 4778.3711,m³
